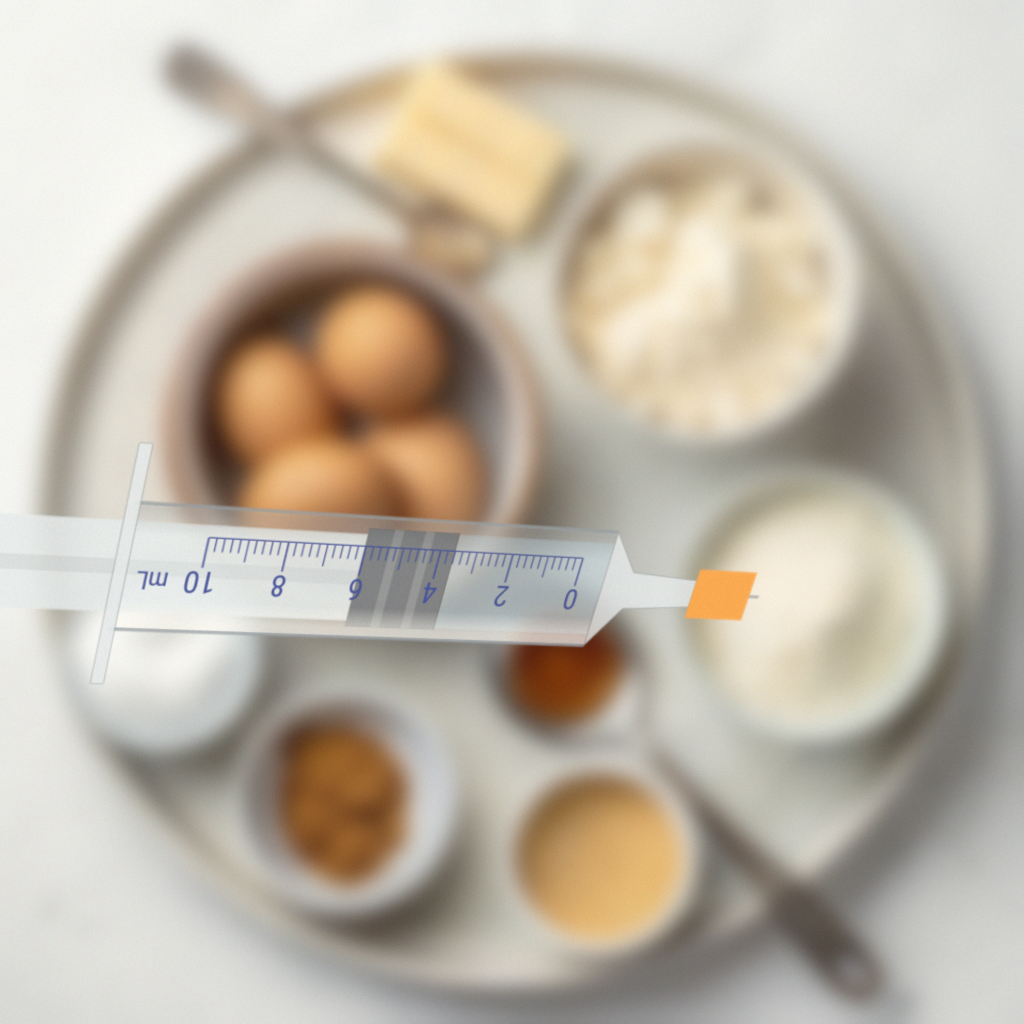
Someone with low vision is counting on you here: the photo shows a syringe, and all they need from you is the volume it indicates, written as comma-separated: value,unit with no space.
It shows 3.6,mL
